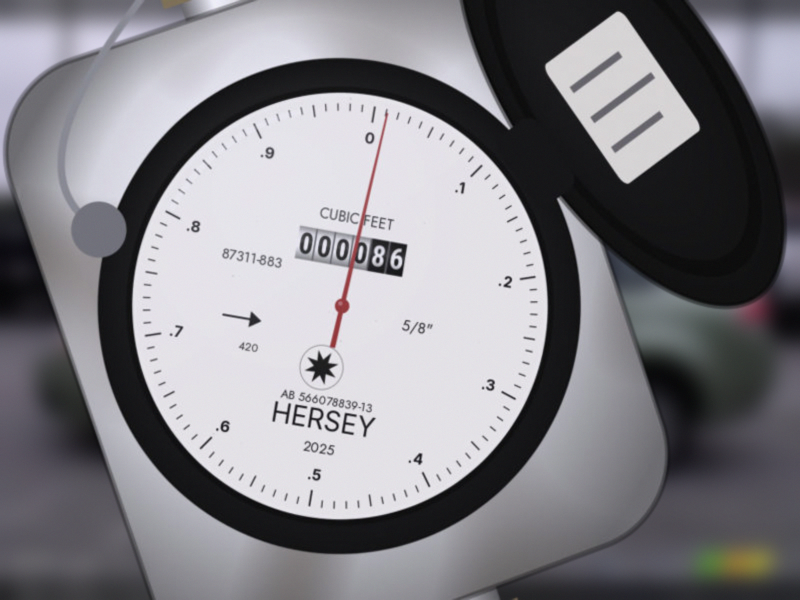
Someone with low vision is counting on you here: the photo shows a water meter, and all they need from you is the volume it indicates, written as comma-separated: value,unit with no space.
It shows 86.01,ft³
